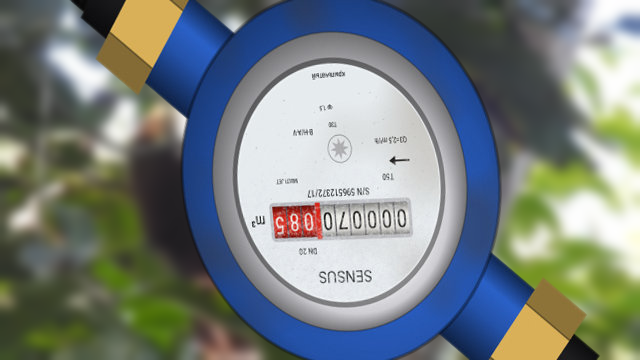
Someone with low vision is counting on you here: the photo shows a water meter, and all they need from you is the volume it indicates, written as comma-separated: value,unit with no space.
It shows 70.085,m³
